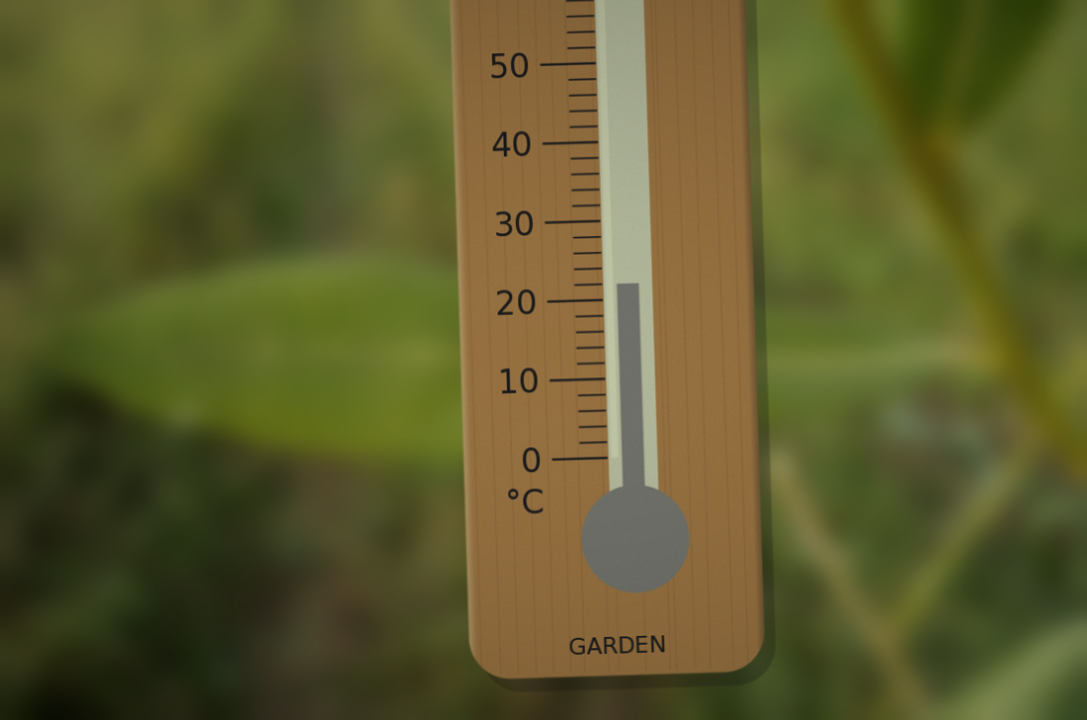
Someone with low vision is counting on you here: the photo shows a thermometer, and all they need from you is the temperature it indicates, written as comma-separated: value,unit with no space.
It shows 22,°C
